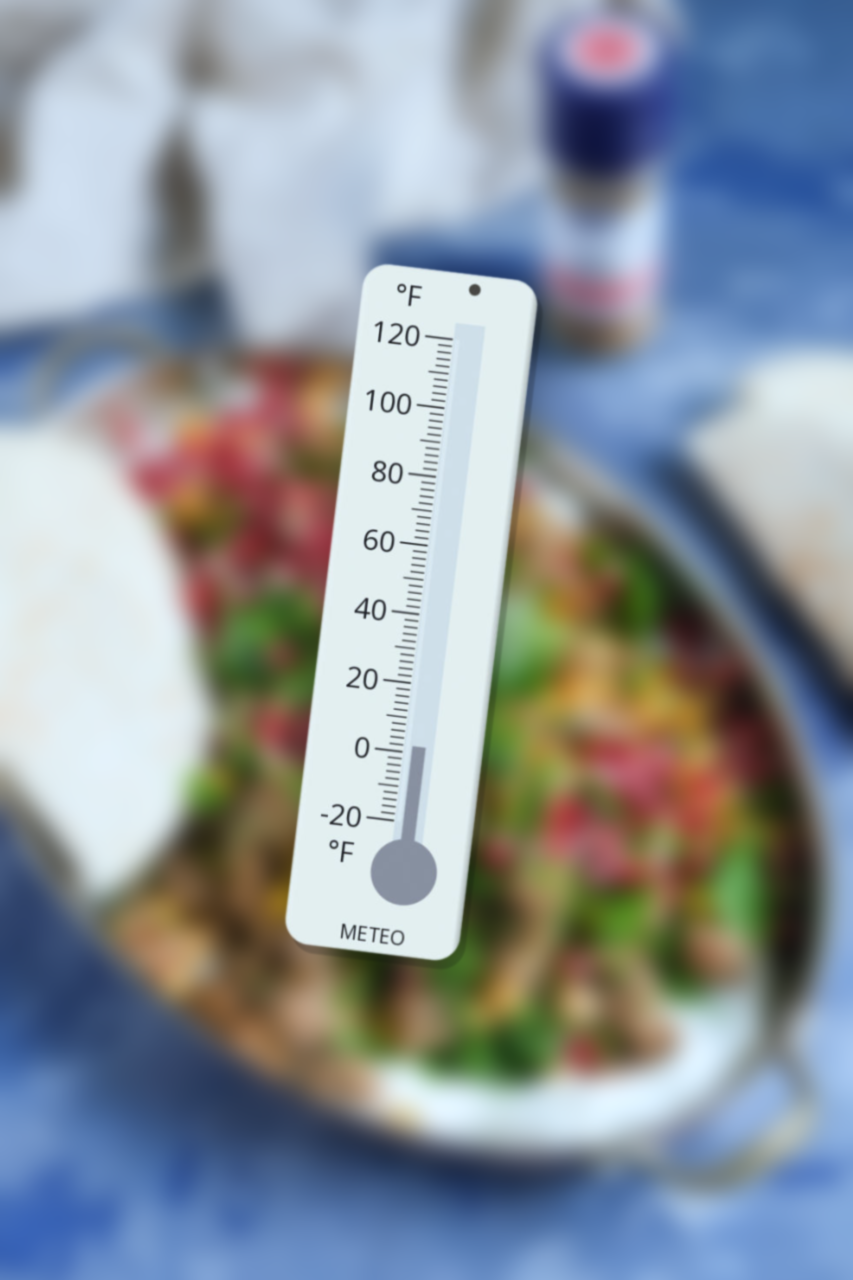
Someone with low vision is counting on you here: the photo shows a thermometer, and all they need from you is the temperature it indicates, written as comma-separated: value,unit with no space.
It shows 2,°F
